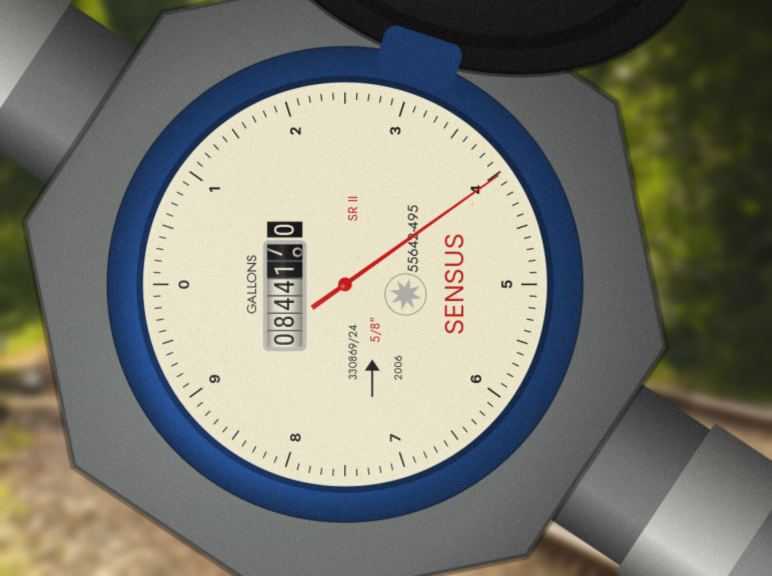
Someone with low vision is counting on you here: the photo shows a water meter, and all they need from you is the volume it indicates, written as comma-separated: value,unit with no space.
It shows 844174.0,gal
